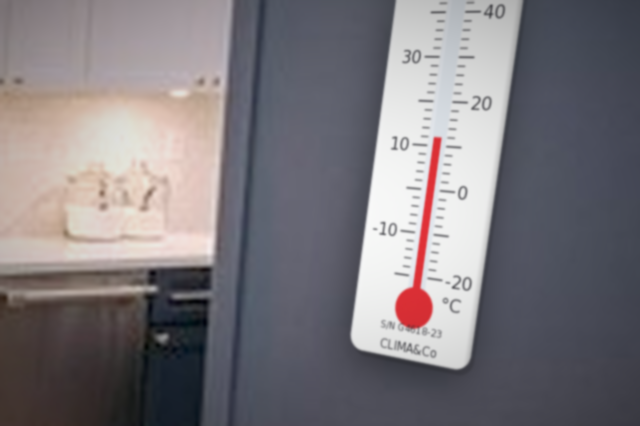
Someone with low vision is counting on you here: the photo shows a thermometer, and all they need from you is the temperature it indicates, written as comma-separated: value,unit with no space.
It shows 12,°C
